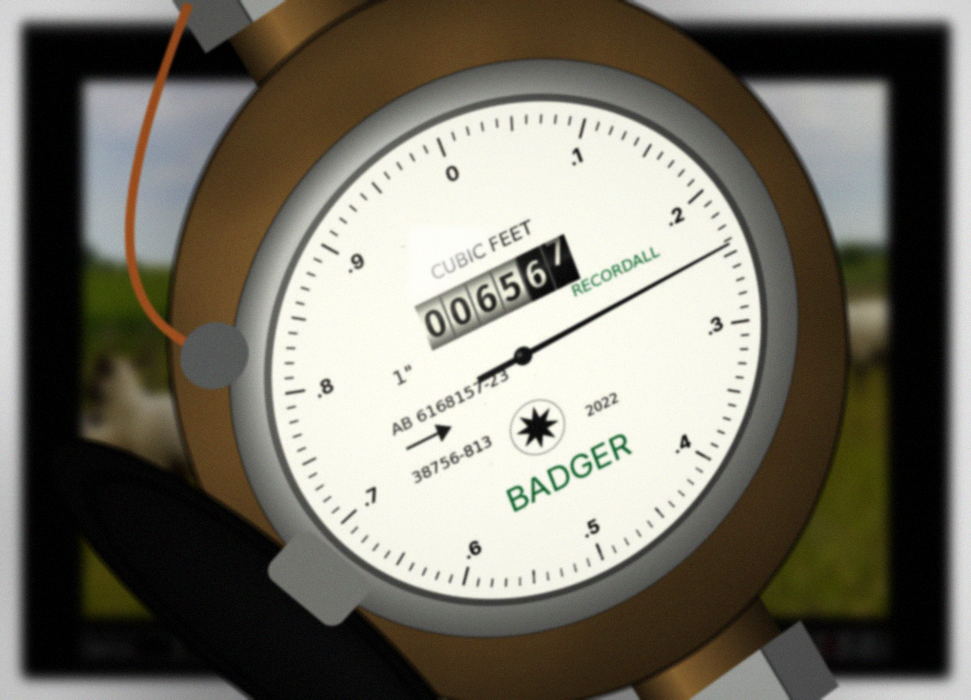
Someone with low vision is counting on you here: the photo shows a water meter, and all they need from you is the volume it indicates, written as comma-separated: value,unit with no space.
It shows 6567.24,ft³
